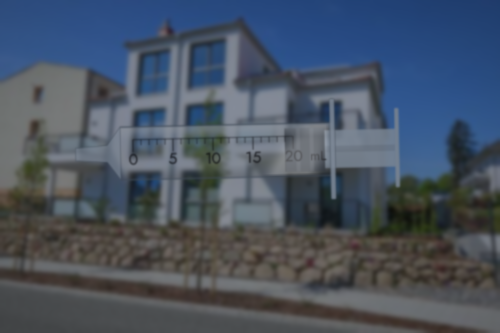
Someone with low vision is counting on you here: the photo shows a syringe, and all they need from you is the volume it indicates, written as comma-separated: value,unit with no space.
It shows 19,mL
